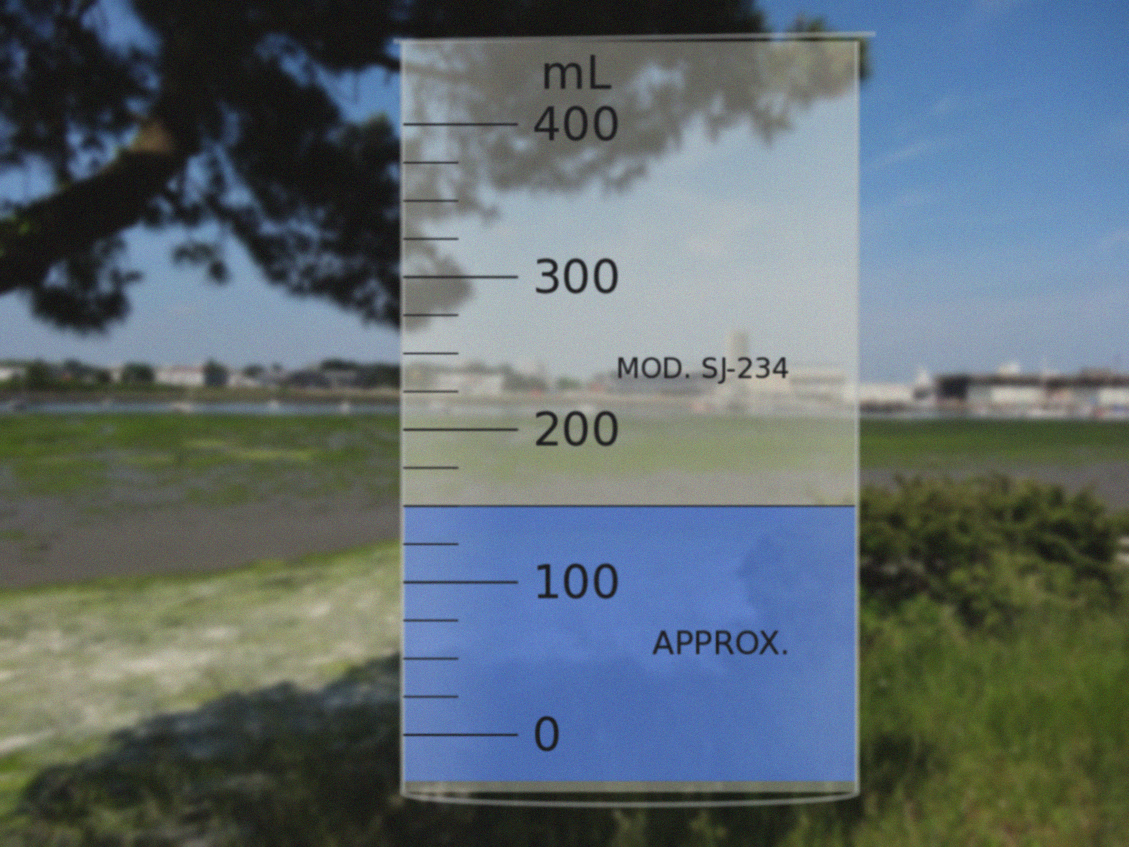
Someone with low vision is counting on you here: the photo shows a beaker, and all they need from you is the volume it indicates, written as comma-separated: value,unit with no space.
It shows 150,mL
